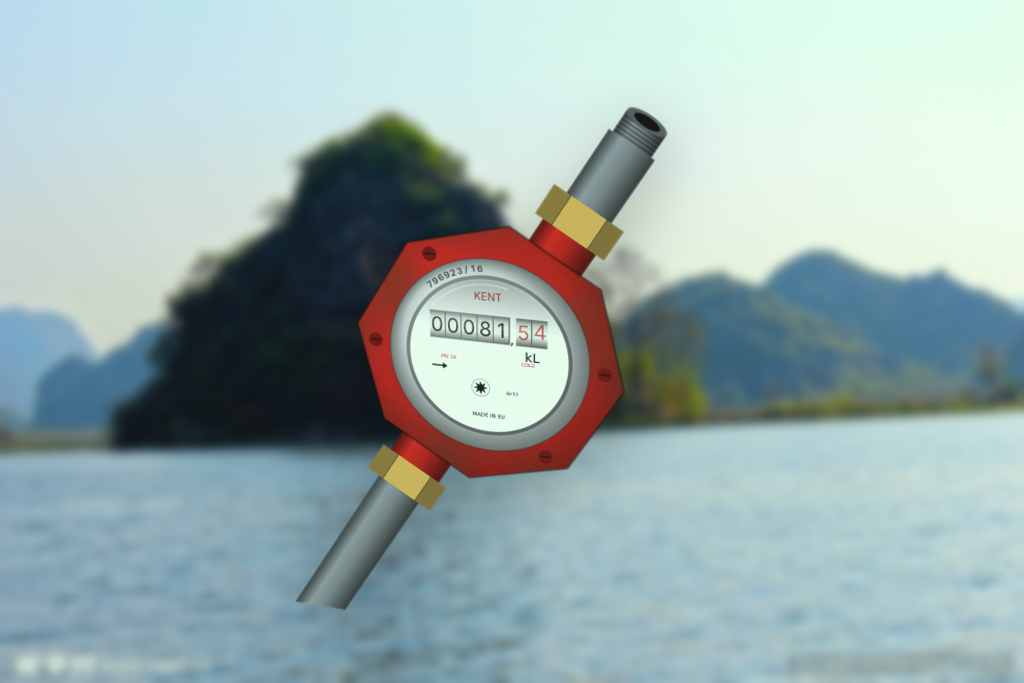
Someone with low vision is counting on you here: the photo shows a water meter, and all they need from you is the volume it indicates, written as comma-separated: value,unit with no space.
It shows 81.54,kL
